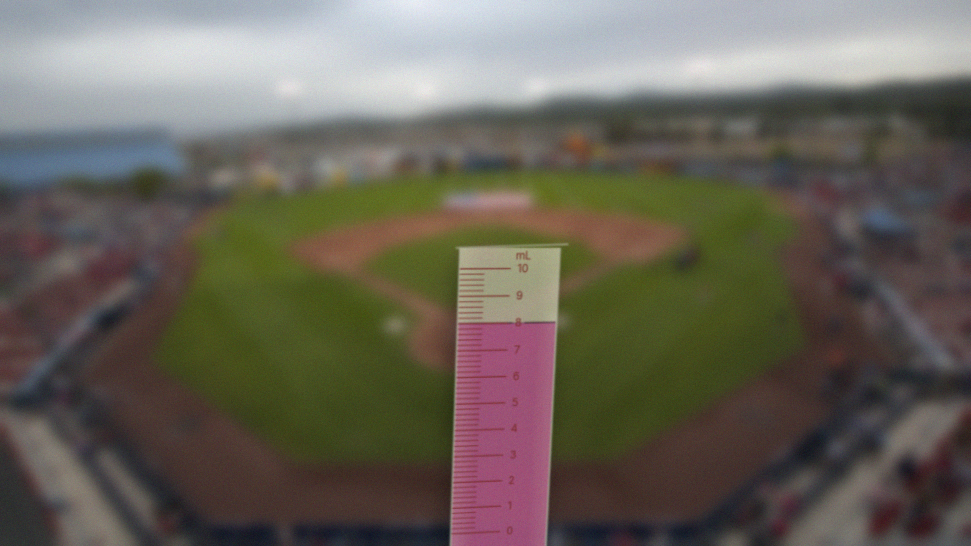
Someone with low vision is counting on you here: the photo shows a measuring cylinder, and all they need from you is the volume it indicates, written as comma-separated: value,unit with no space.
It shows 8,mL
